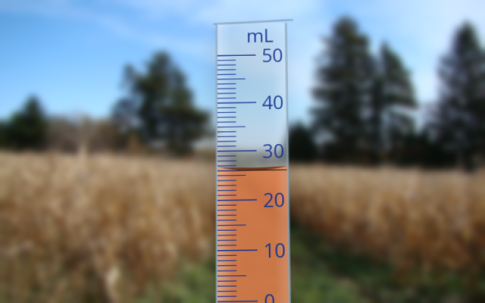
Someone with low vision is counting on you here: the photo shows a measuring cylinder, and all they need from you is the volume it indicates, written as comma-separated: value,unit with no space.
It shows 26,mL
